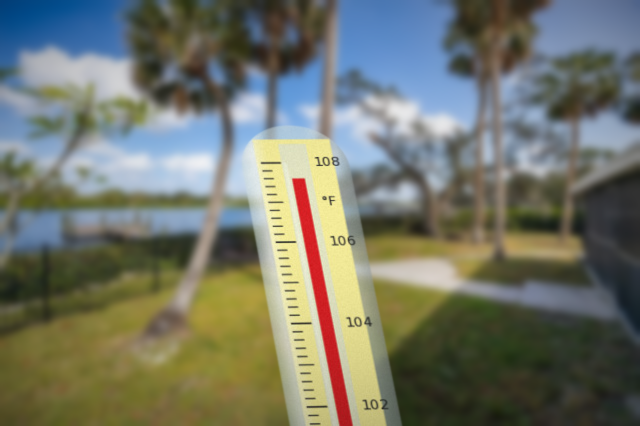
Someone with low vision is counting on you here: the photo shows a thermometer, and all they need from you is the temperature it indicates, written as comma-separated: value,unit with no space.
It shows 107.6,°F
